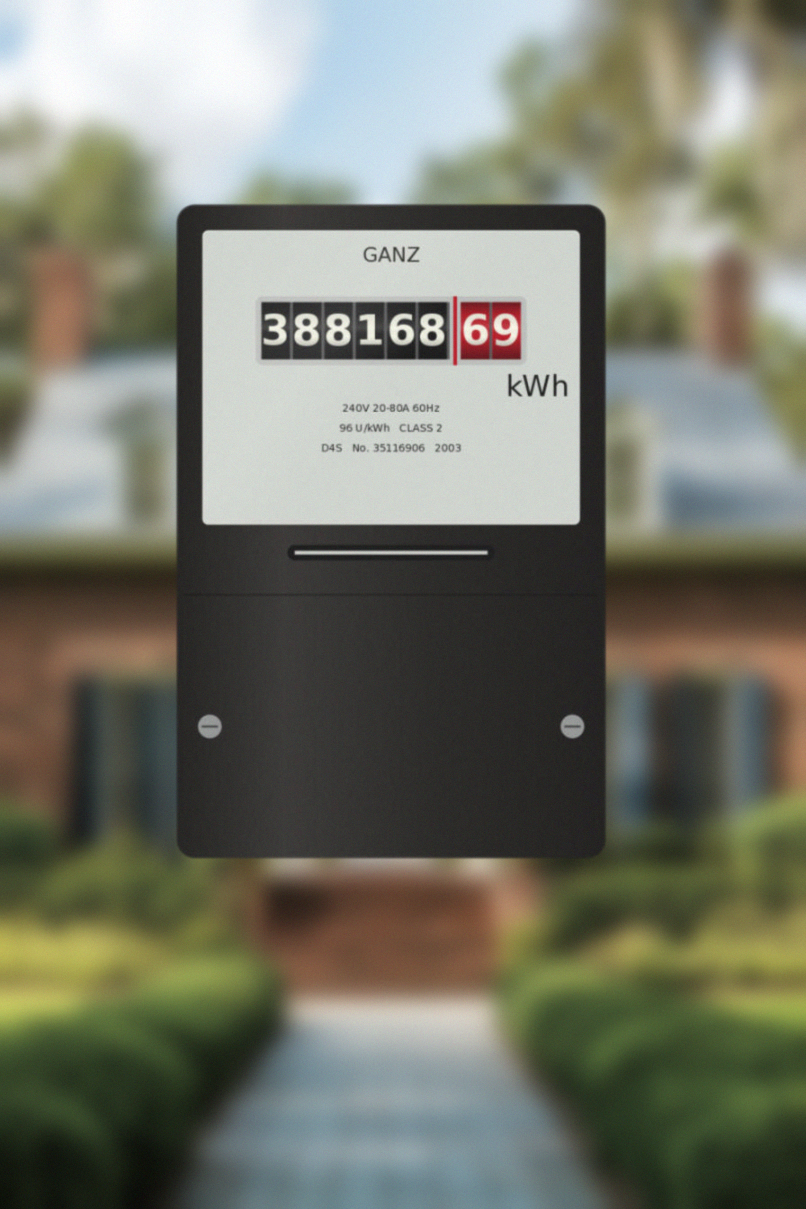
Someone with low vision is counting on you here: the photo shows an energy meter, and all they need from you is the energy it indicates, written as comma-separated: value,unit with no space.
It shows 388168.69,kWh
